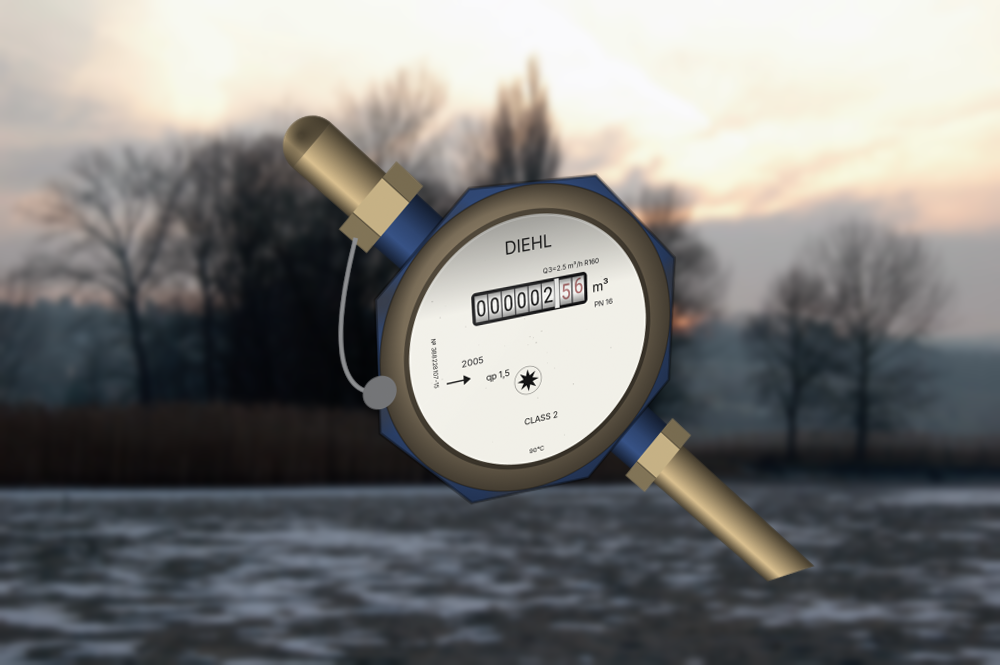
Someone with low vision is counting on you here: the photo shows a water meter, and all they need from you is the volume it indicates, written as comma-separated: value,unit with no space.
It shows 2.56,m³
